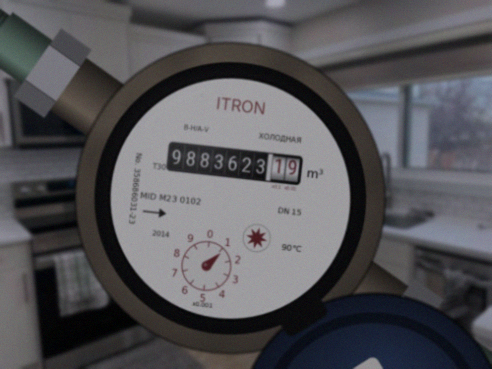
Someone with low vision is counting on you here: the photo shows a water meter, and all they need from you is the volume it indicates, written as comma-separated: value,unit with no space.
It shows 9883623.191,m³
